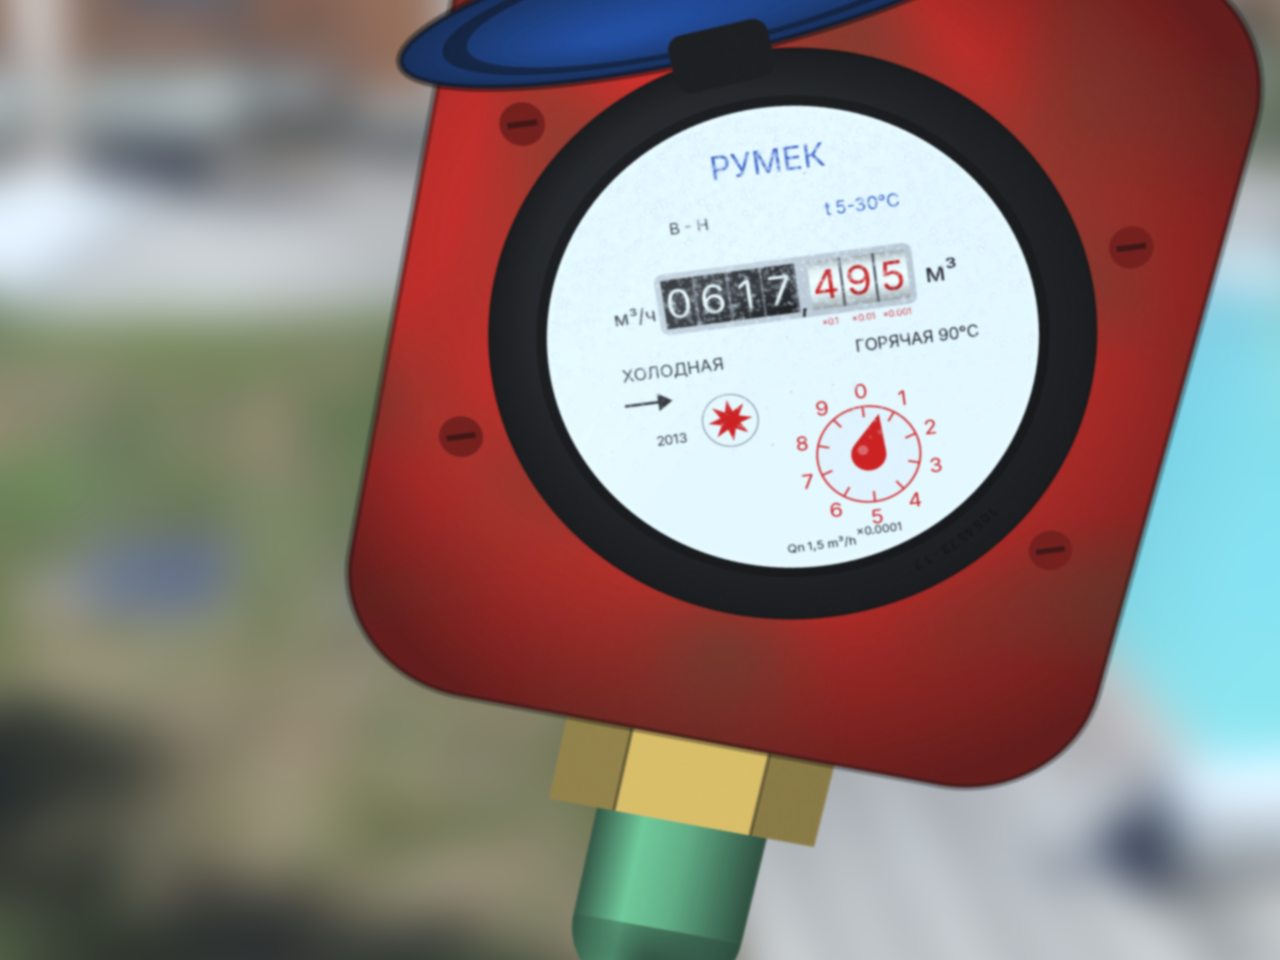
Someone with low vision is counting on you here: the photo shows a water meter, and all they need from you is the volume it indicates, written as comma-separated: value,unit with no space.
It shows 617.4950,m³
